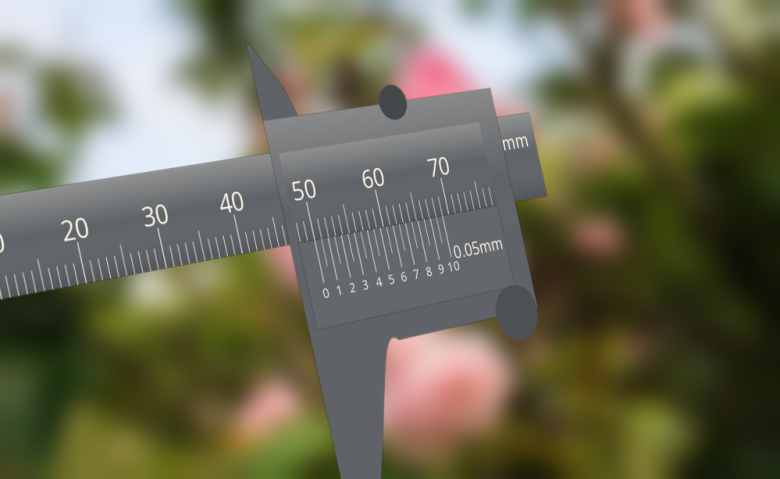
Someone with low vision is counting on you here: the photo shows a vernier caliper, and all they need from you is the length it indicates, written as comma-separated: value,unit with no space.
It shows 50.0,mm
